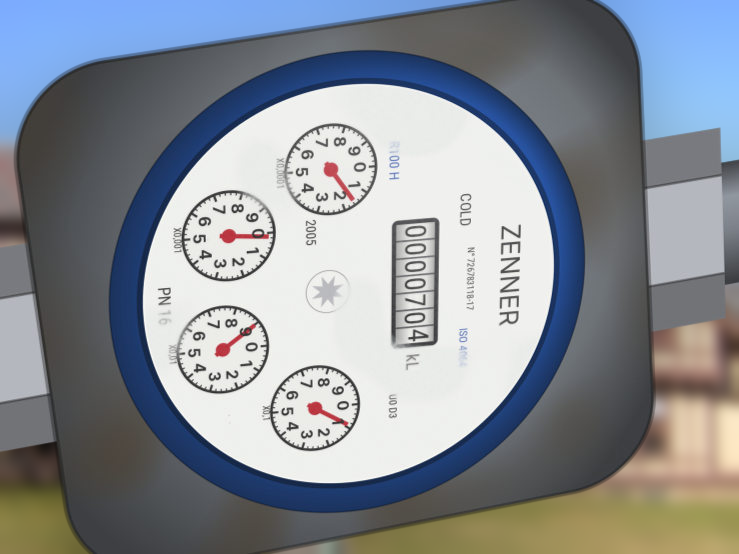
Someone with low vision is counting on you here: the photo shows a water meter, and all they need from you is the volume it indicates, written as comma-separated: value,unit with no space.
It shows 704.0901,kL
